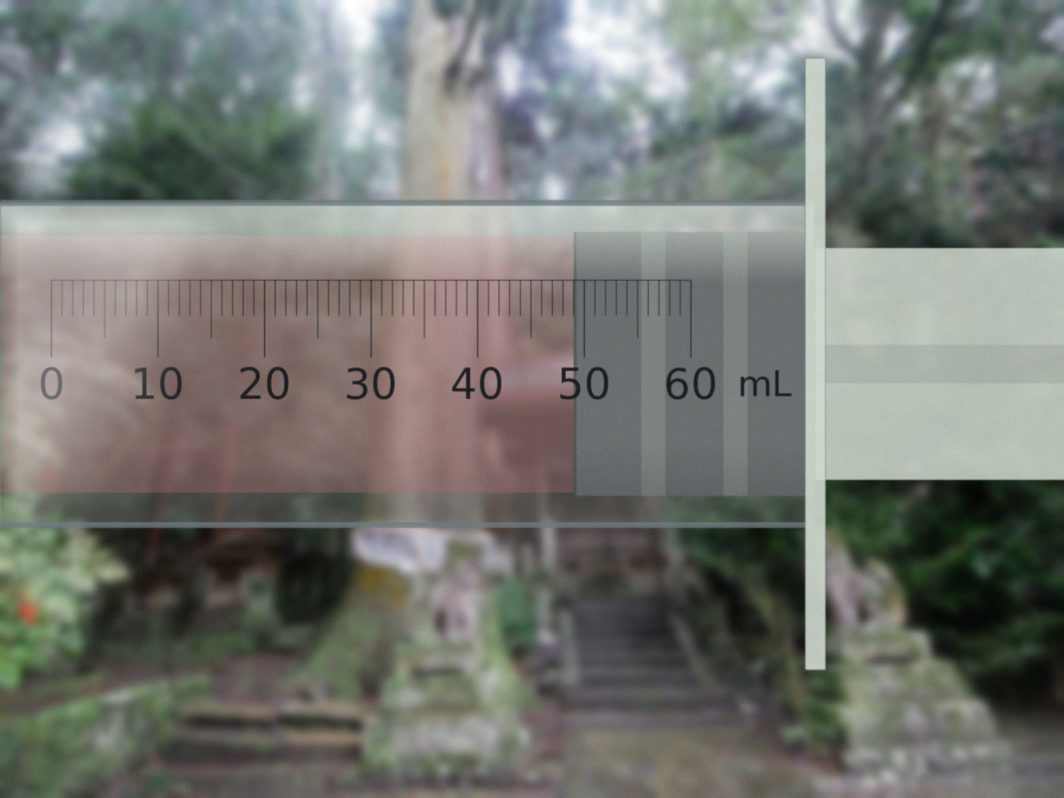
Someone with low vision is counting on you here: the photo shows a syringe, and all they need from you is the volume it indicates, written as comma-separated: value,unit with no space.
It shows 49,mL
